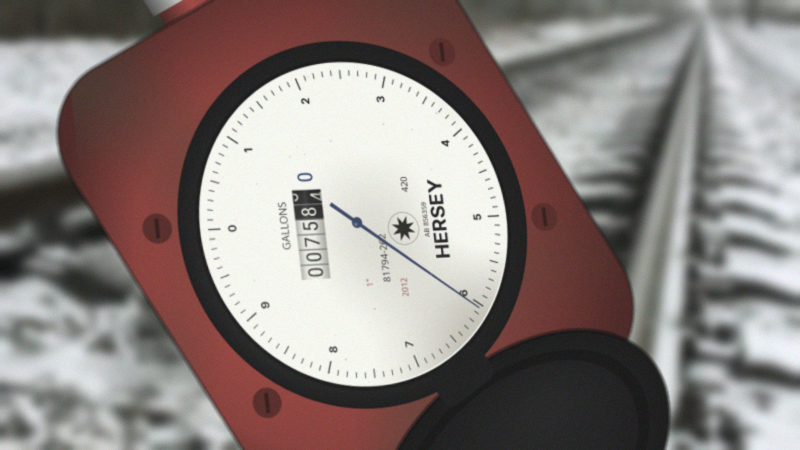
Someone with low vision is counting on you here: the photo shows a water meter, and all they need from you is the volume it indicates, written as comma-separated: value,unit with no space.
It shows 75836.0,gal
